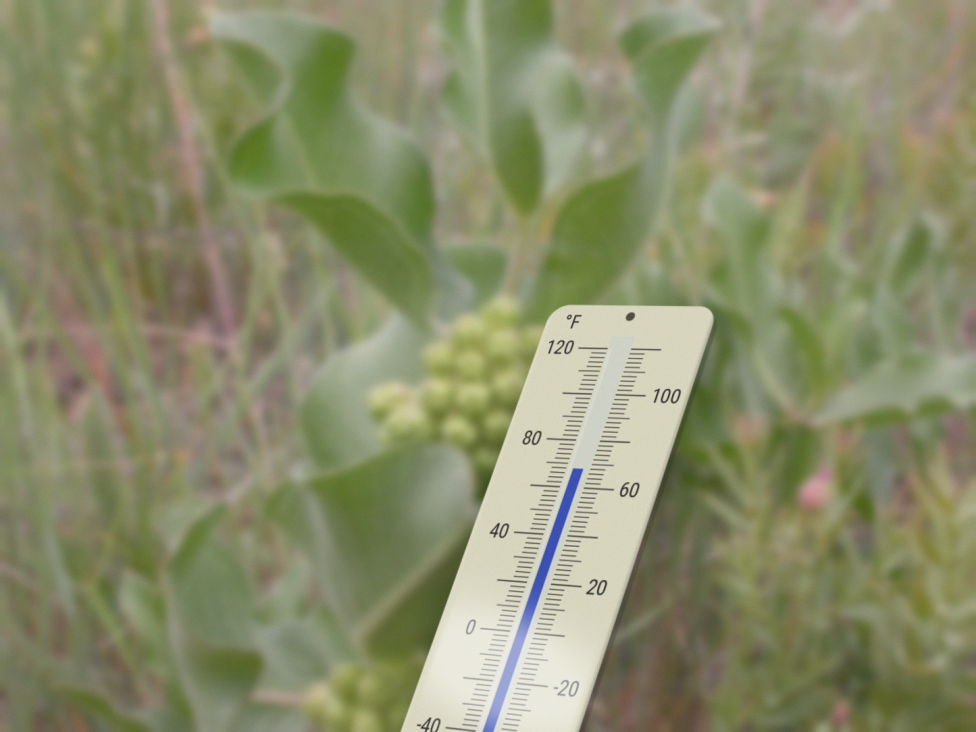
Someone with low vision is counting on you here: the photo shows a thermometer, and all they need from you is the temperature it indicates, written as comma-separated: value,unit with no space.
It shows 68,°F
